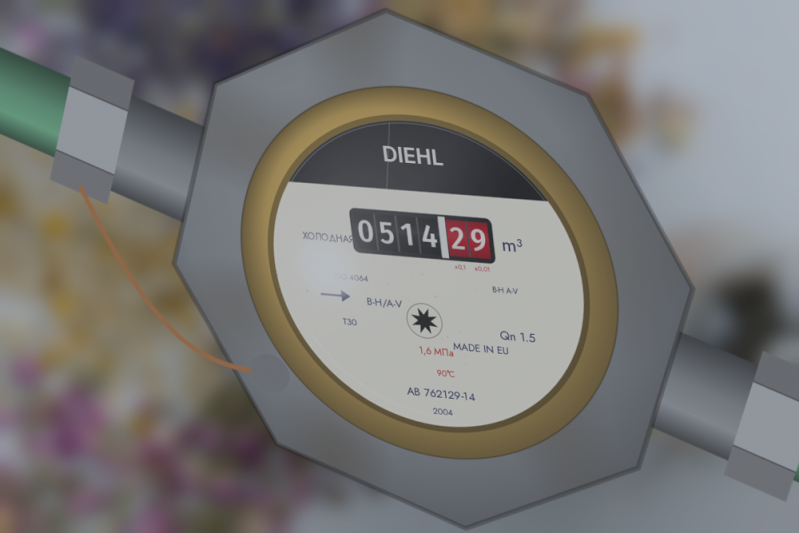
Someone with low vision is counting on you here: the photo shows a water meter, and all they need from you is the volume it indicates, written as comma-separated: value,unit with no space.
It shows 514.29,m³
